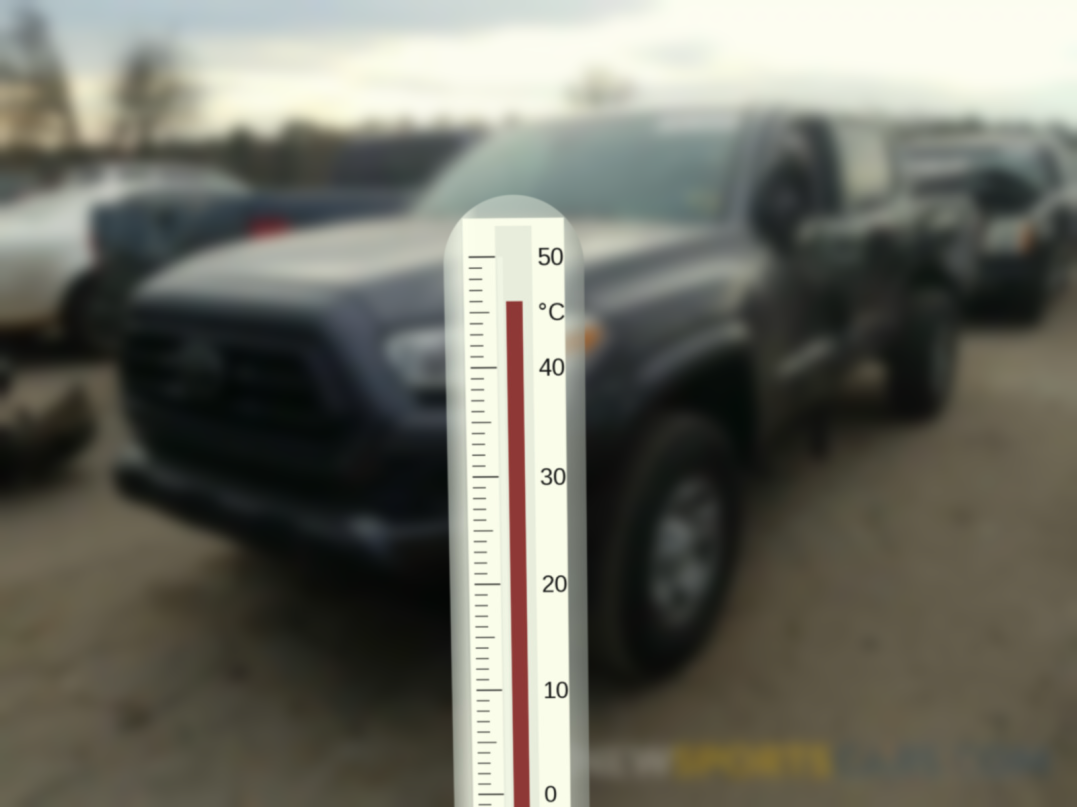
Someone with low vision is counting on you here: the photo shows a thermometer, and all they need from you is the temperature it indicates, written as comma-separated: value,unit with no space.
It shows 46,°C
